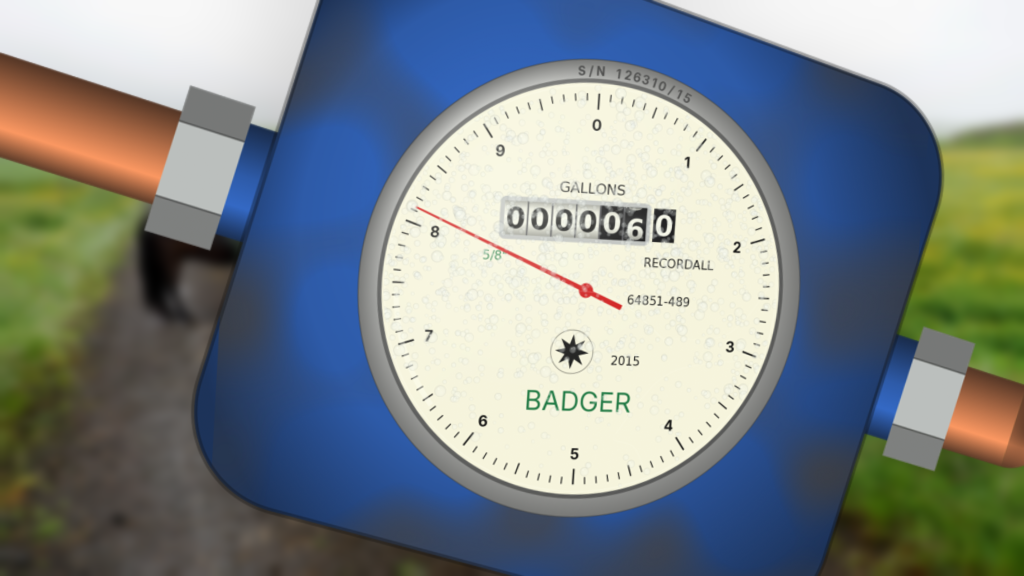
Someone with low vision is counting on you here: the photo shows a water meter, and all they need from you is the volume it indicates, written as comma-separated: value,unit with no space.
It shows 58.1,gal
